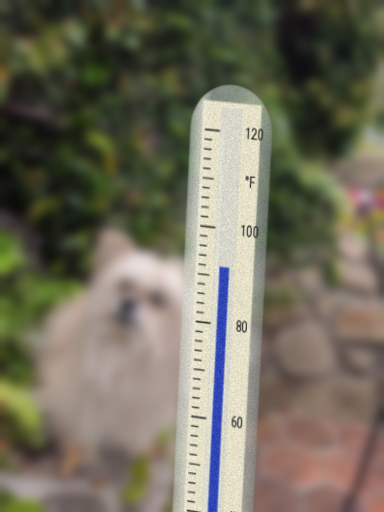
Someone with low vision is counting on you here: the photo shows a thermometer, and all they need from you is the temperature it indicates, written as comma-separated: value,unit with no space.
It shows 92,°F
